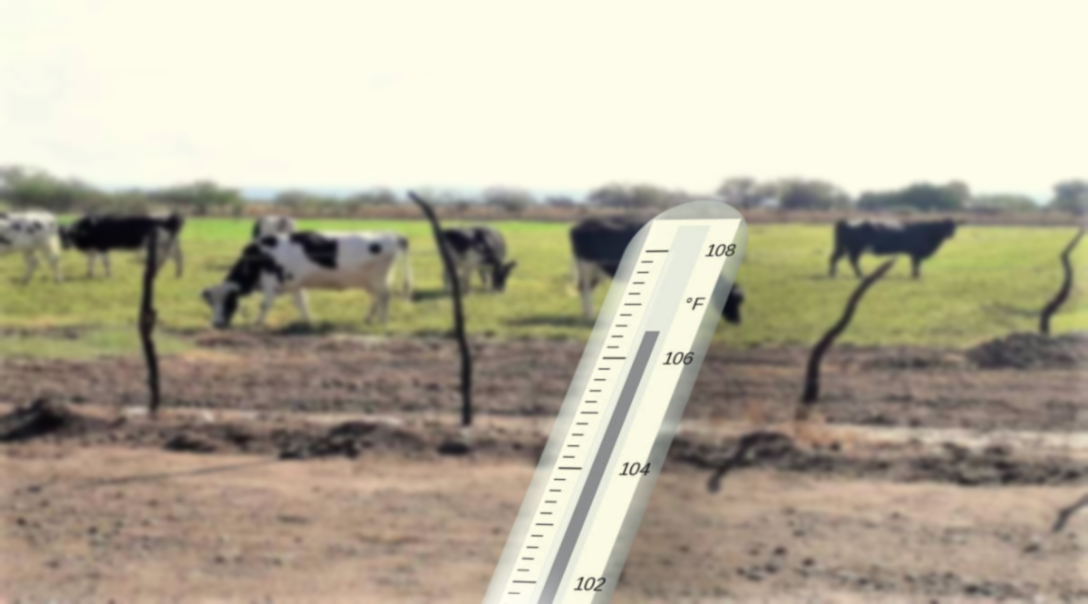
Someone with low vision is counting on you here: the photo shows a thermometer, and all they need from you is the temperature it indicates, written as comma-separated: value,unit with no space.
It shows 106.5,°F
